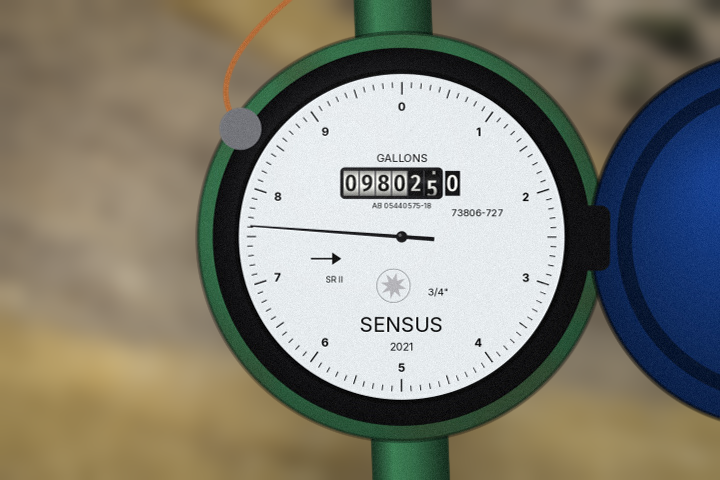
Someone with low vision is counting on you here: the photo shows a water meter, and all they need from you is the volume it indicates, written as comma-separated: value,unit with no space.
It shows 980247.6,gal
